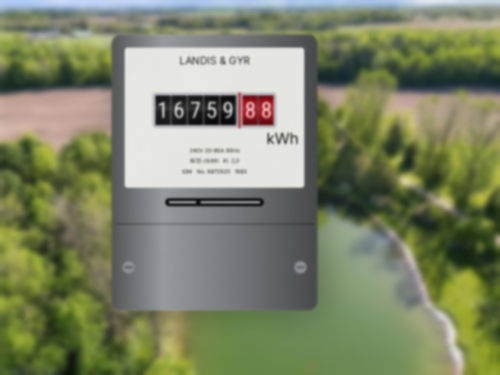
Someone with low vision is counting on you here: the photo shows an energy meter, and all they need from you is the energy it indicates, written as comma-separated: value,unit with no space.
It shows 16759.88,kWh
